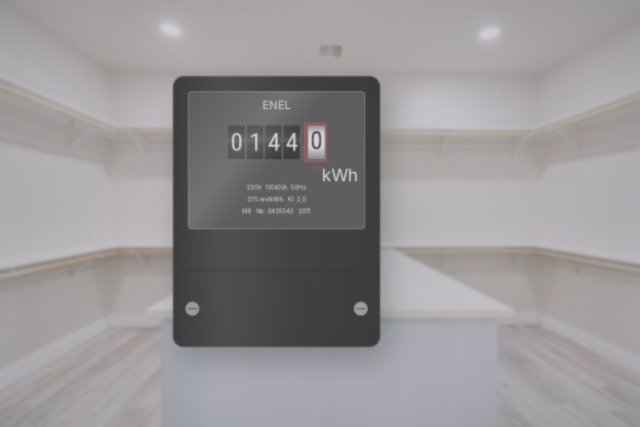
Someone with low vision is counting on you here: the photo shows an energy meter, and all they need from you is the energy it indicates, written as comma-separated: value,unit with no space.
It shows 144.0,kWh
